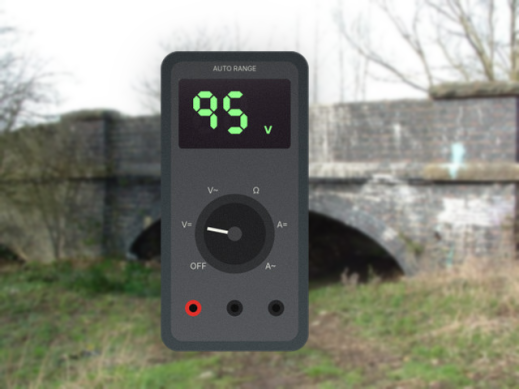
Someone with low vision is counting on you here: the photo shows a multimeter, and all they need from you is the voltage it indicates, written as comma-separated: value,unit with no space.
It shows 95,V
